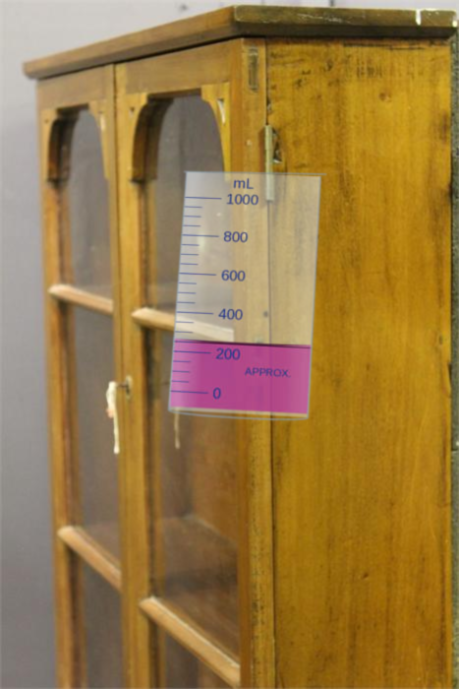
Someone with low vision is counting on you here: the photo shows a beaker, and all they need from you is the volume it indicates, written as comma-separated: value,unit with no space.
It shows 250,mL
